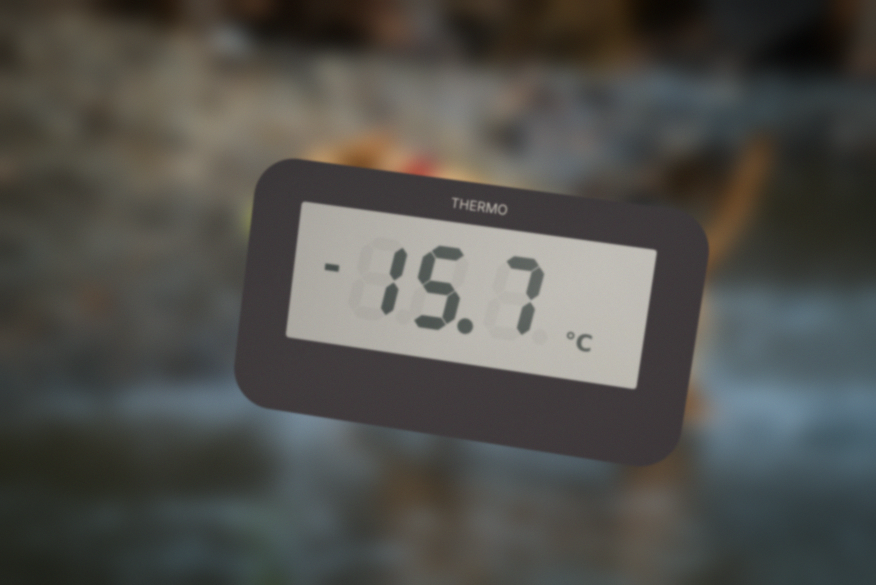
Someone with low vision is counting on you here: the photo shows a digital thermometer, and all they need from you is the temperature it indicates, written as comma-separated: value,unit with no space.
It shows -15.7,°C
